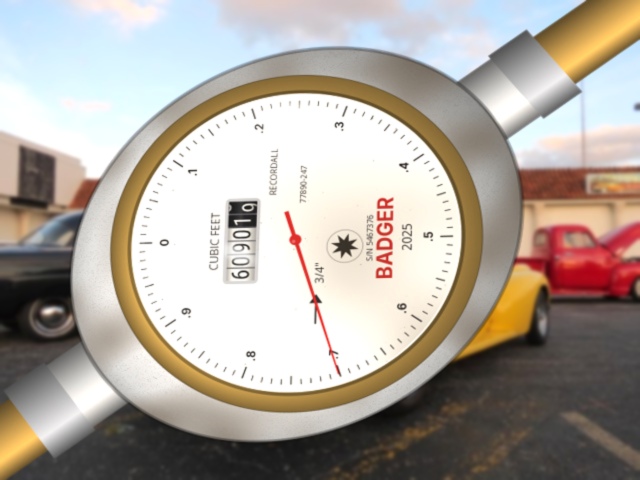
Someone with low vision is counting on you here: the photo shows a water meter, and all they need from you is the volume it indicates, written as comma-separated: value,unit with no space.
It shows 609018.70,ft³
